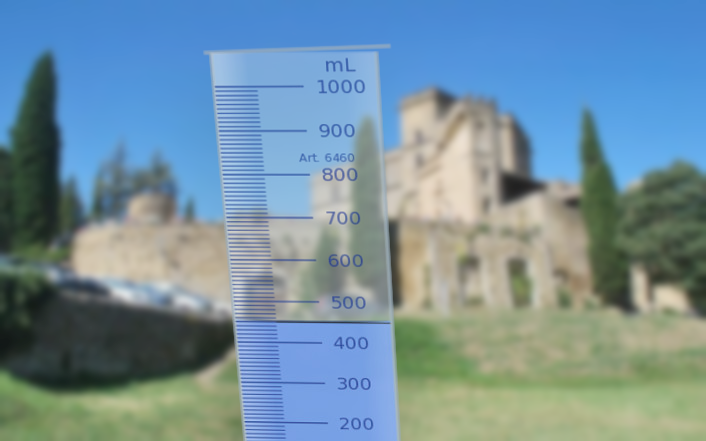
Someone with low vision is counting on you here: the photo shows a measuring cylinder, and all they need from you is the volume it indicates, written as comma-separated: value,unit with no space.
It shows 450,mL
